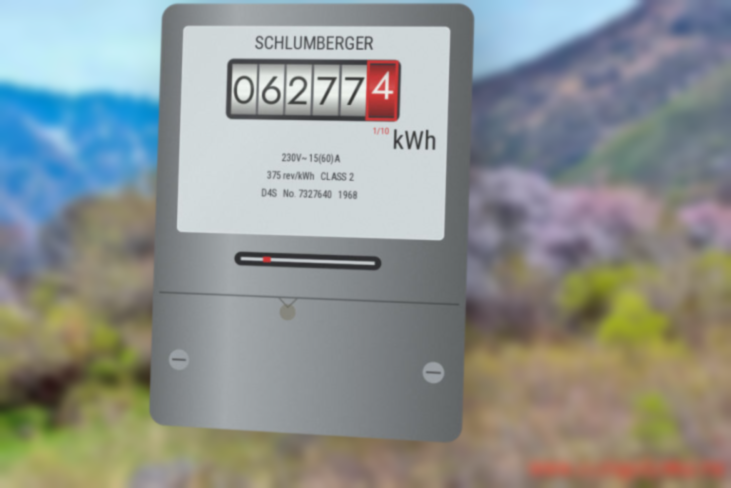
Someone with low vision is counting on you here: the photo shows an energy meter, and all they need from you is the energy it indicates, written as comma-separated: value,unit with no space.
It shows 6277.4,kWh
